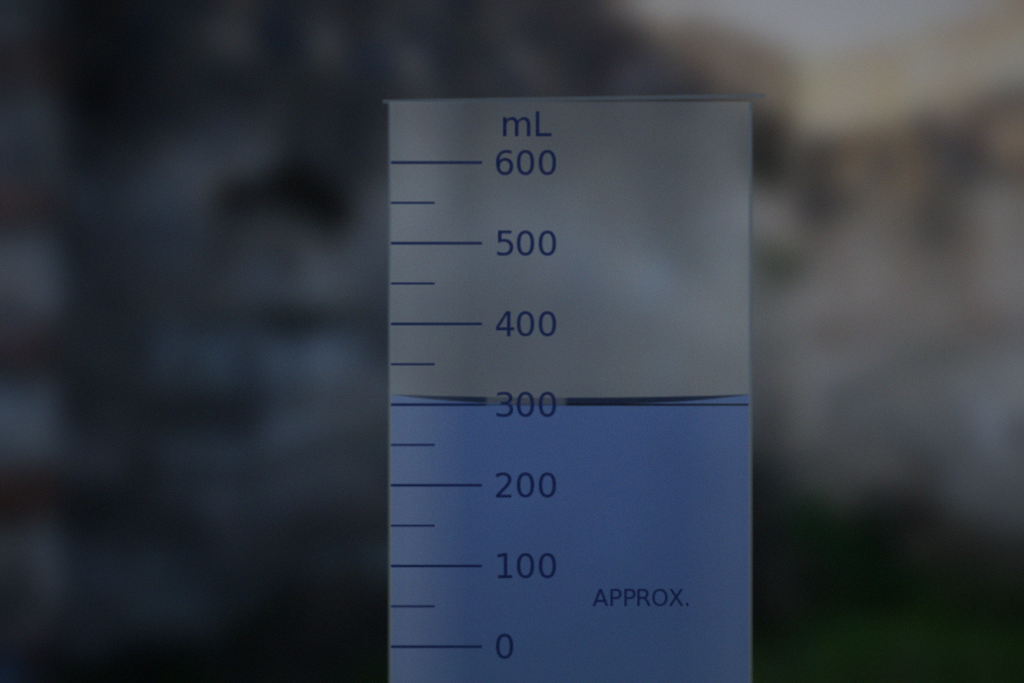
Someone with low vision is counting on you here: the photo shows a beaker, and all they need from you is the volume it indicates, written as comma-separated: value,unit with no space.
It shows 300,mL
